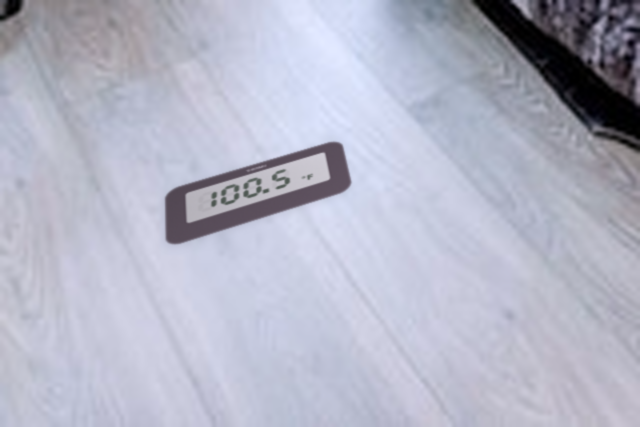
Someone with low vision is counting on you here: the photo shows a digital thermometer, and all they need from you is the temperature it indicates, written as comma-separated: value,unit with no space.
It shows 100.5,°F
